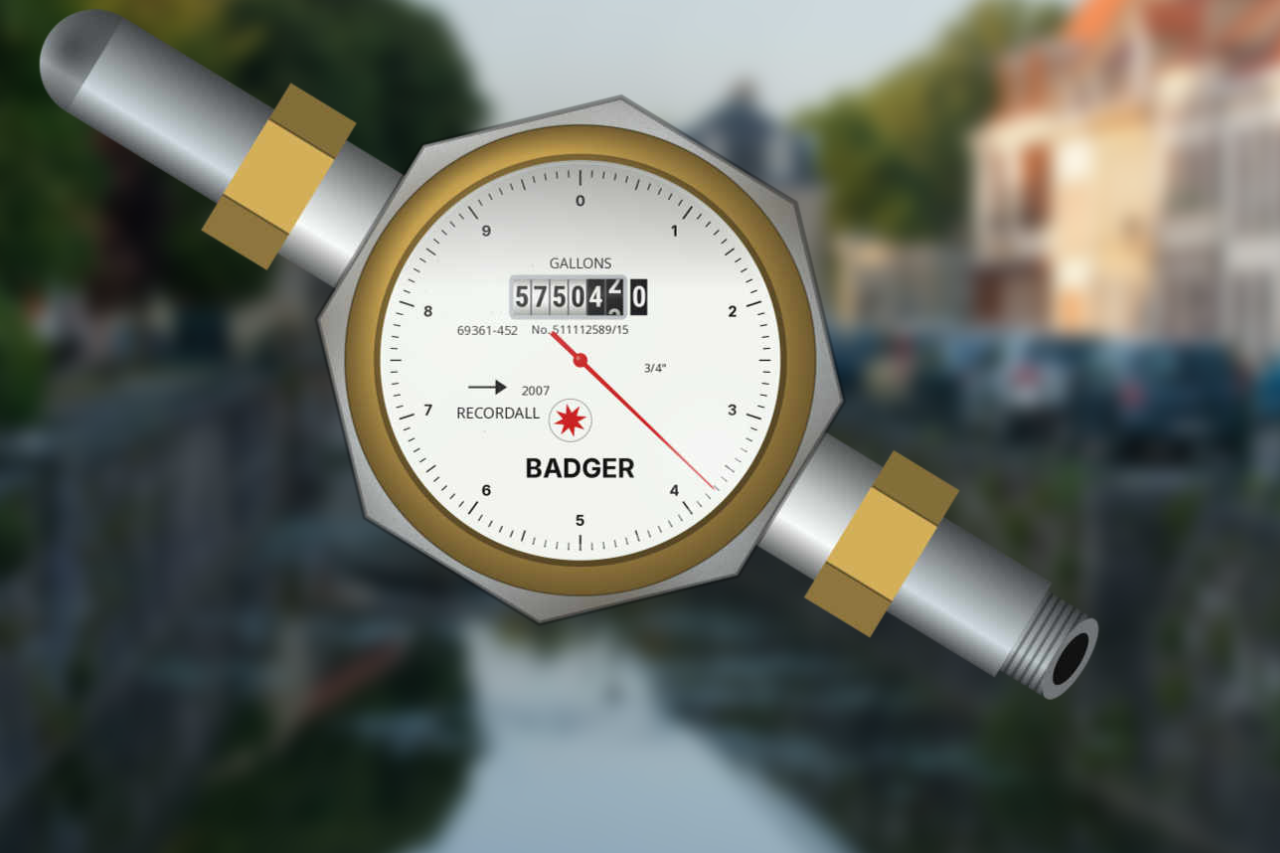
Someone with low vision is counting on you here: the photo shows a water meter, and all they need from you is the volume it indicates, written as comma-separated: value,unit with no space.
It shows 5750423.7,gal
